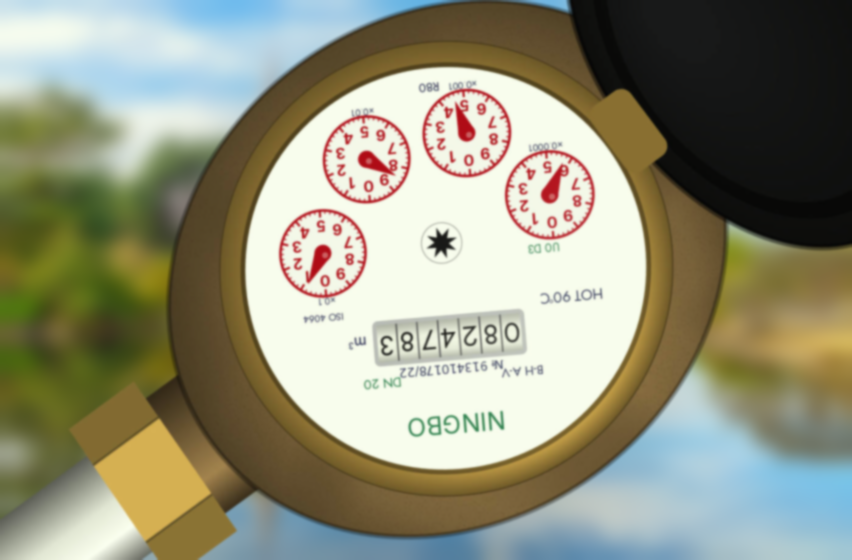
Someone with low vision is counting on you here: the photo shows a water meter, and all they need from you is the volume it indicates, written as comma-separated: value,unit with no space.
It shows 824783.0845,m³
